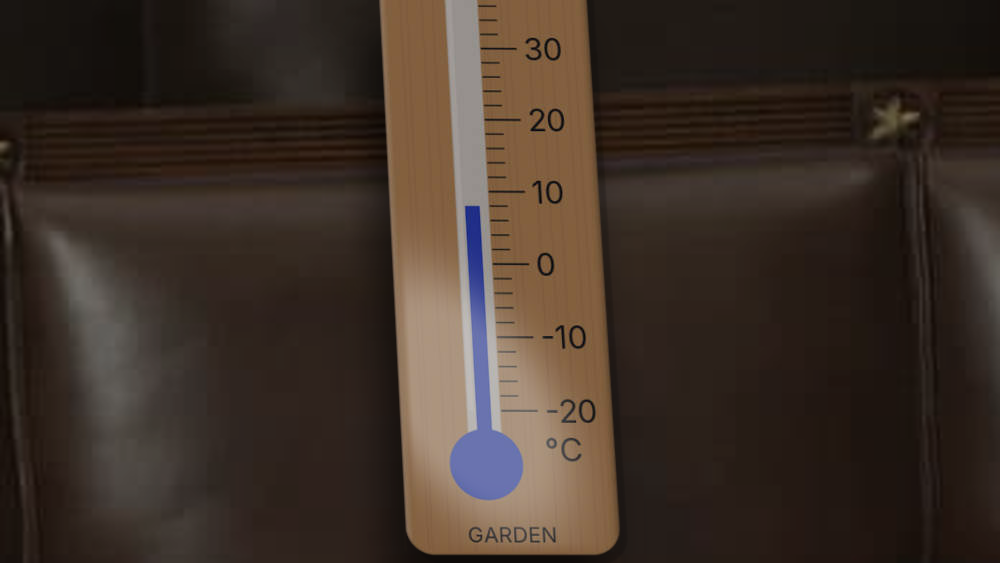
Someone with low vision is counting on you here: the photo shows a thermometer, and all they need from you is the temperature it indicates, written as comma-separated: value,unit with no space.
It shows 8,°C
